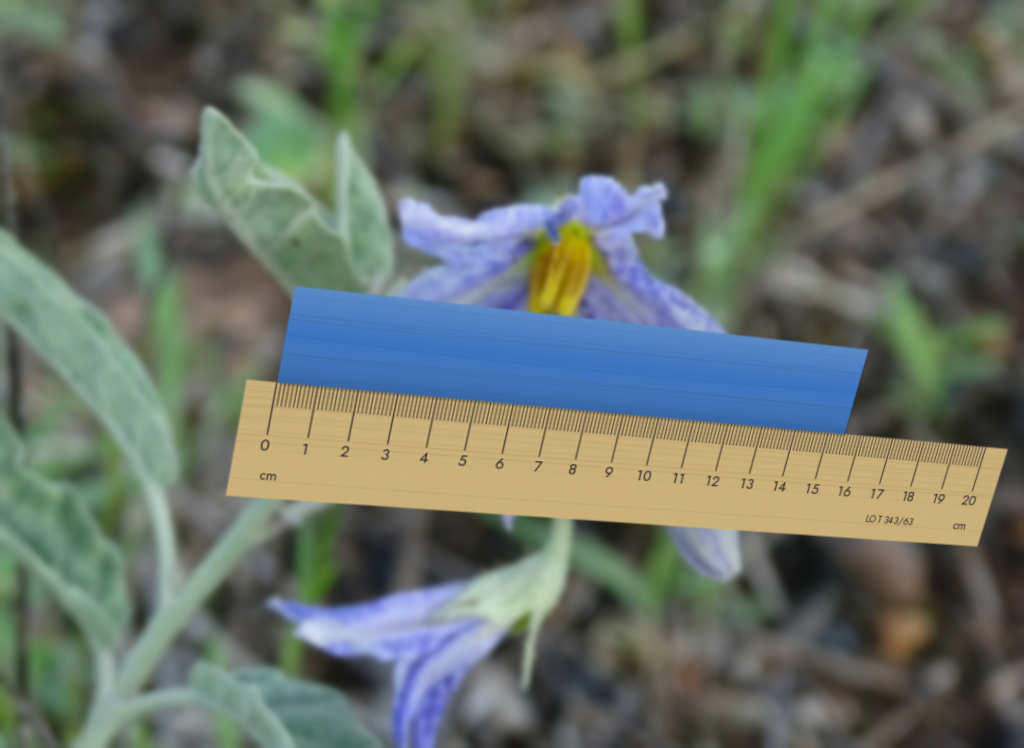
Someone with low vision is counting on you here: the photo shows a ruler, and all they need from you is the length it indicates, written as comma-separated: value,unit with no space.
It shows 15.5,cm
